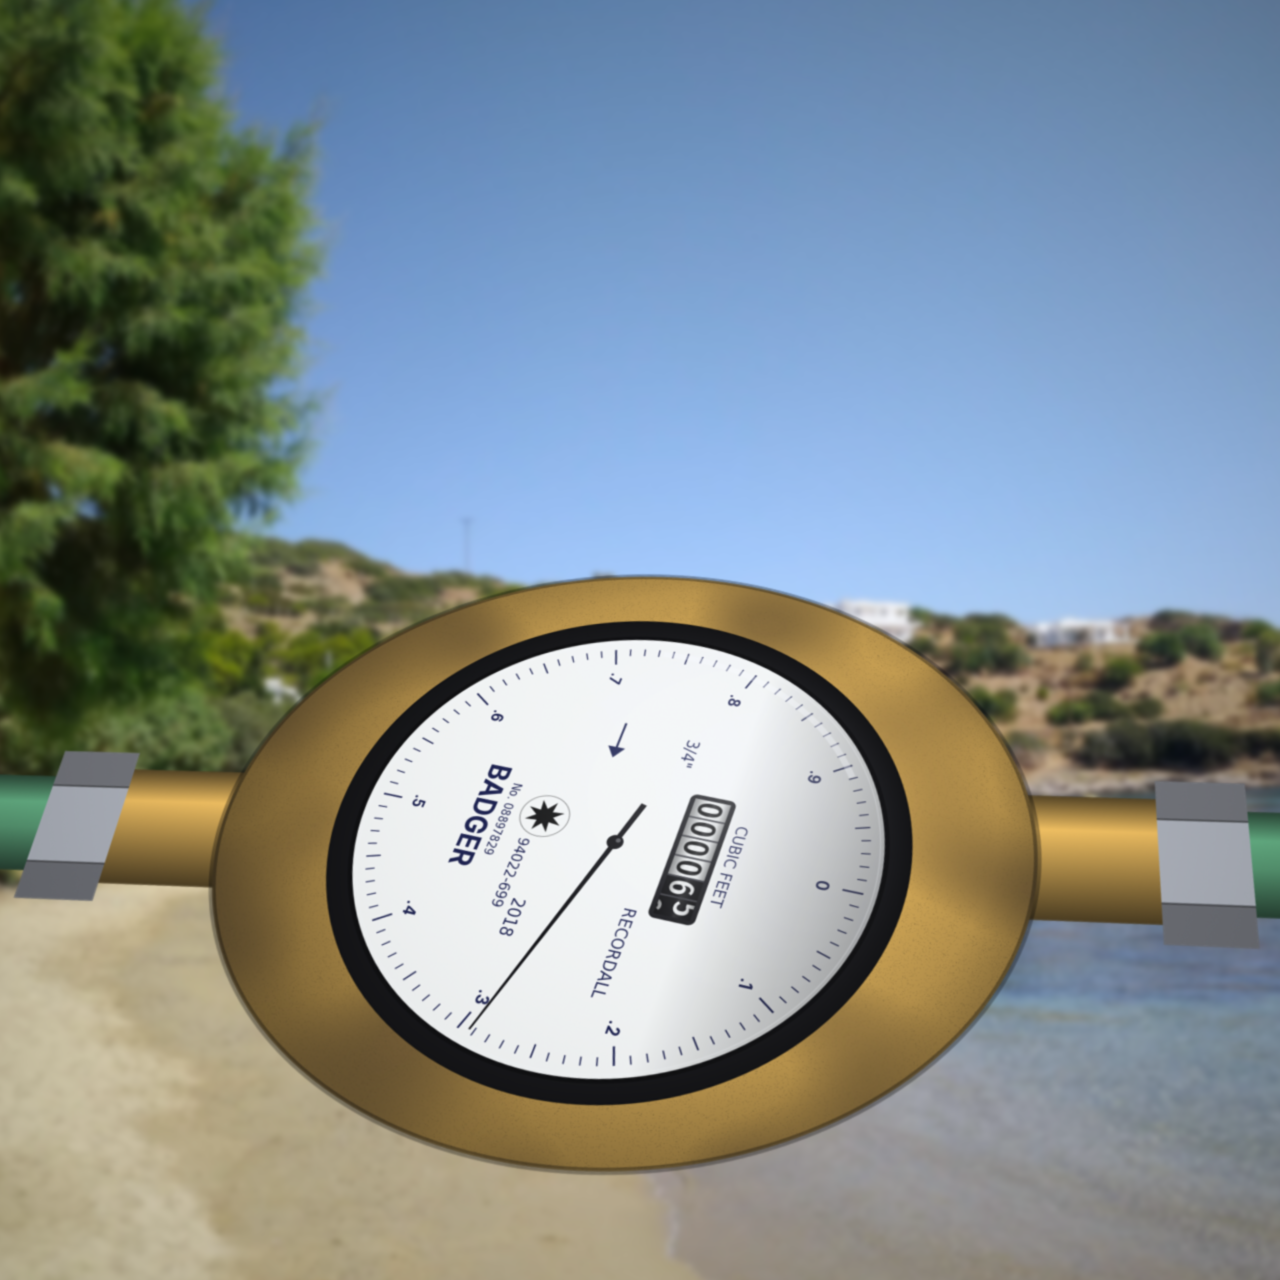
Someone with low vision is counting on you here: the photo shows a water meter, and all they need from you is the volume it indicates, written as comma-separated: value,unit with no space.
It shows 65.29,ft³
